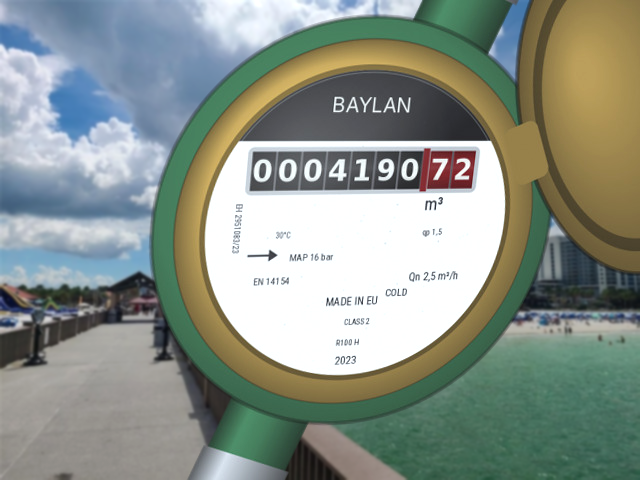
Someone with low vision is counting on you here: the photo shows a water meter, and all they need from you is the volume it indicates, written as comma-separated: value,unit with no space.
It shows 4190.72,m³
